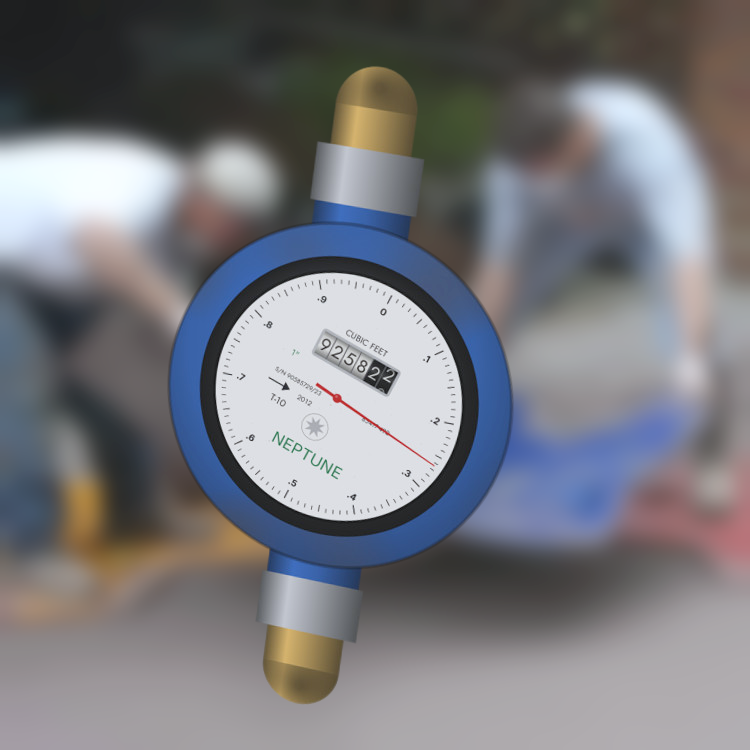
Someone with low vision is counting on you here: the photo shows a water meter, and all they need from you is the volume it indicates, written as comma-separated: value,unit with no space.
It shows 925822.26,ft³
